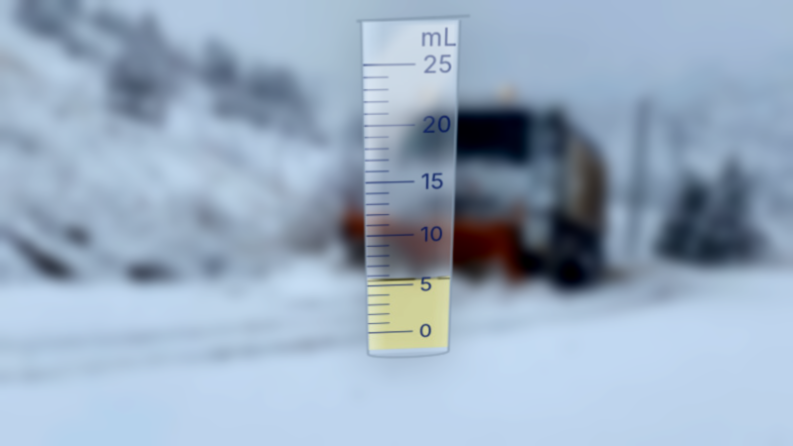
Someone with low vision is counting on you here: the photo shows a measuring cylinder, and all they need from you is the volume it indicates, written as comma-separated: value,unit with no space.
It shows 5.5,mL
